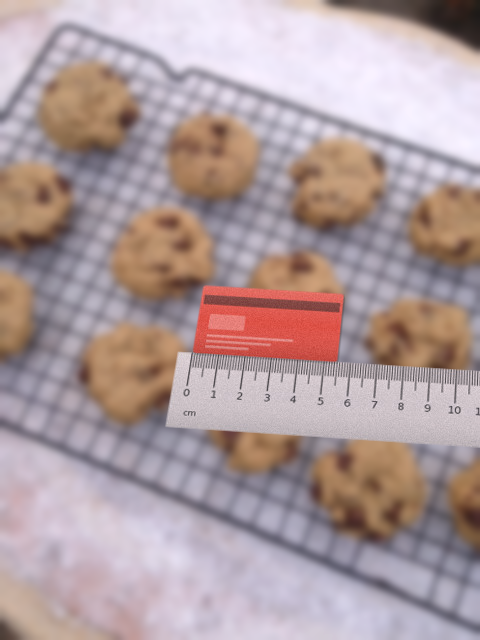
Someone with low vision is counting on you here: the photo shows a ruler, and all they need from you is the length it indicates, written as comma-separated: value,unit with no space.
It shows 5.5,cm
